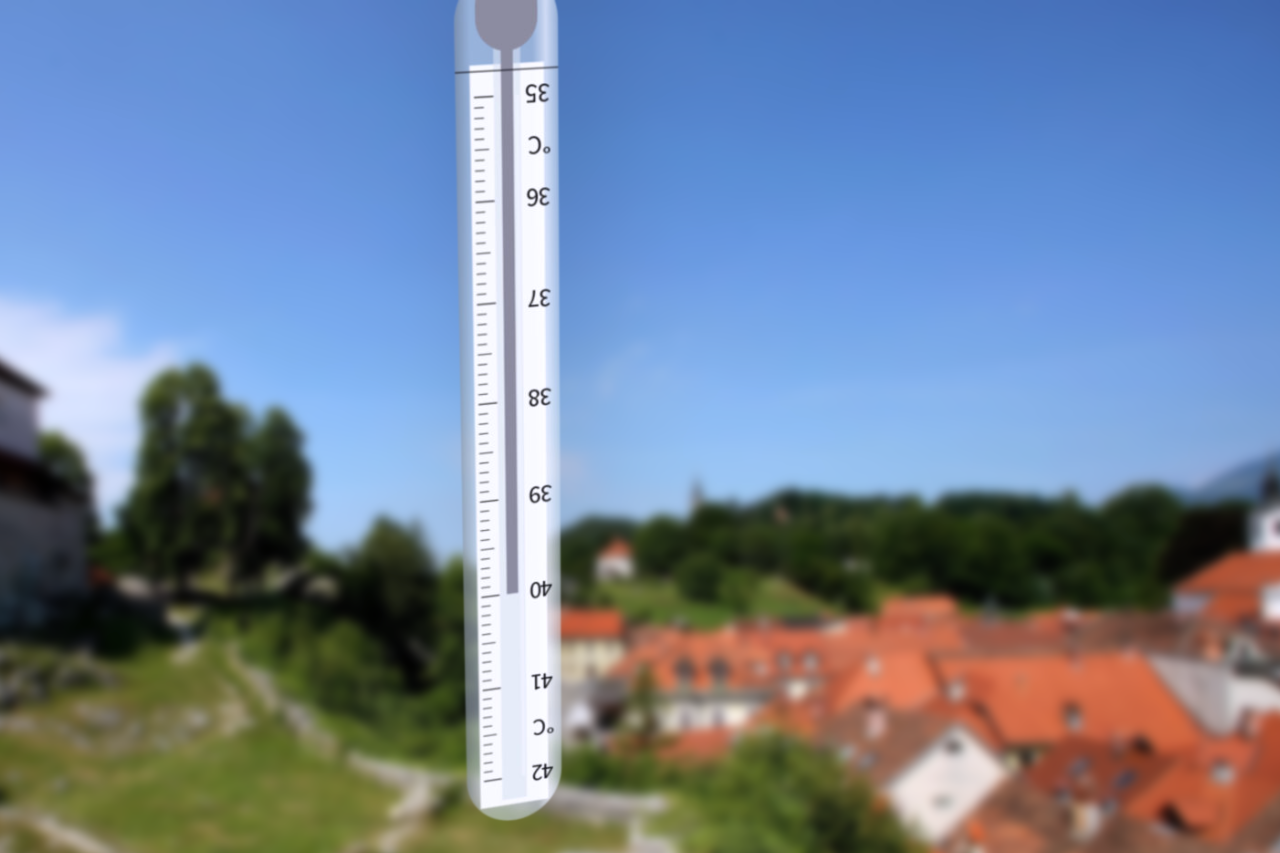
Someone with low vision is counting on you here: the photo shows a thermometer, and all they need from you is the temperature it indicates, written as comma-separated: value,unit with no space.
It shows 40,°C
